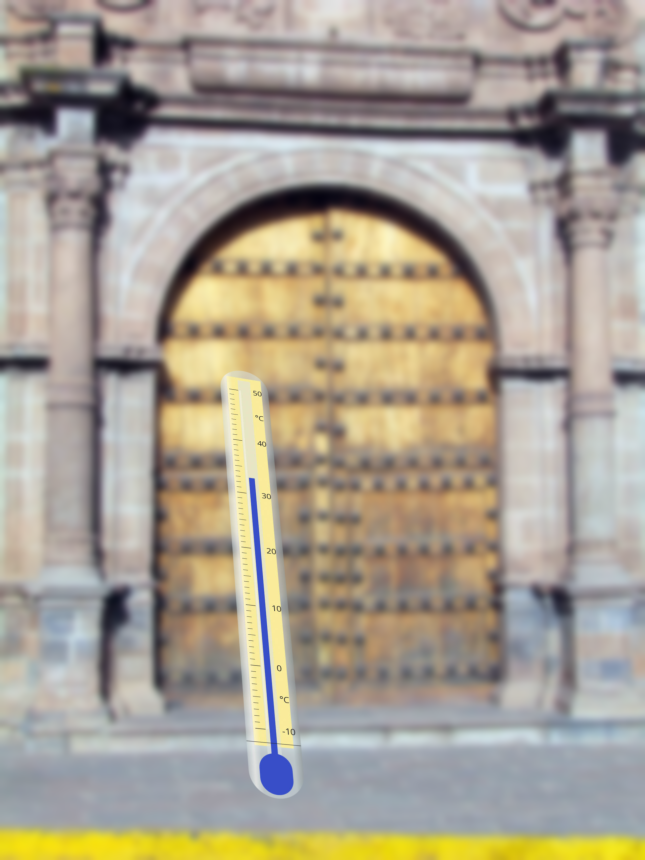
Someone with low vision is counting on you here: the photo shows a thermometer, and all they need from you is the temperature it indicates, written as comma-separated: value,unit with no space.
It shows 33,°C
